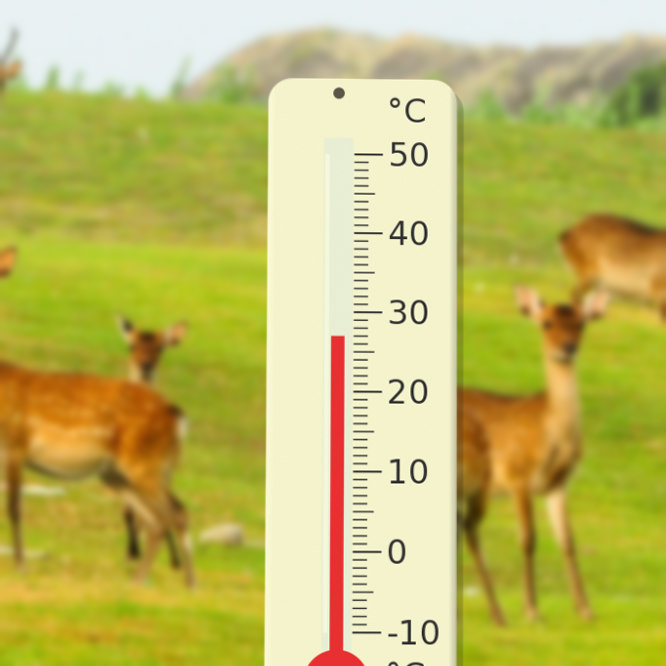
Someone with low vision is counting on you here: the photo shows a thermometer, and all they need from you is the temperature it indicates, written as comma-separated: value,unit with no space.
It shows 27,°C
